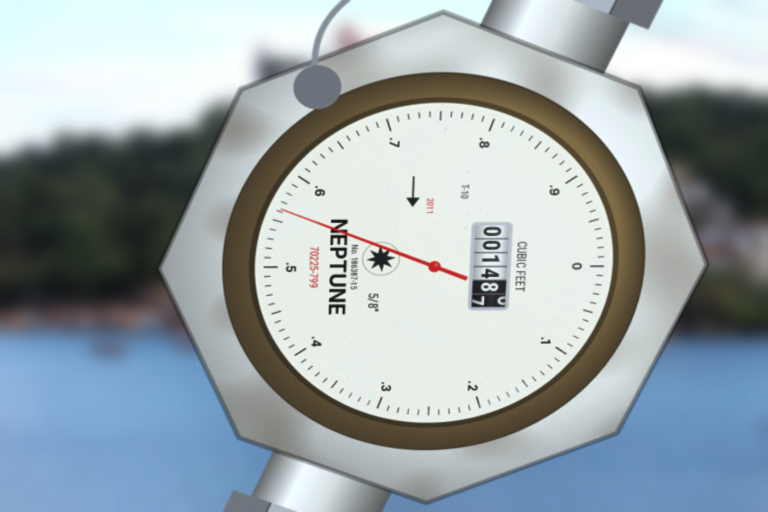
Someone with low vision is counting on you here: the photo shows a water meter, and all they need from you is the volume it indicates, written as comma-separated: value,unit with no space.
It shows 1486.56,ft³
